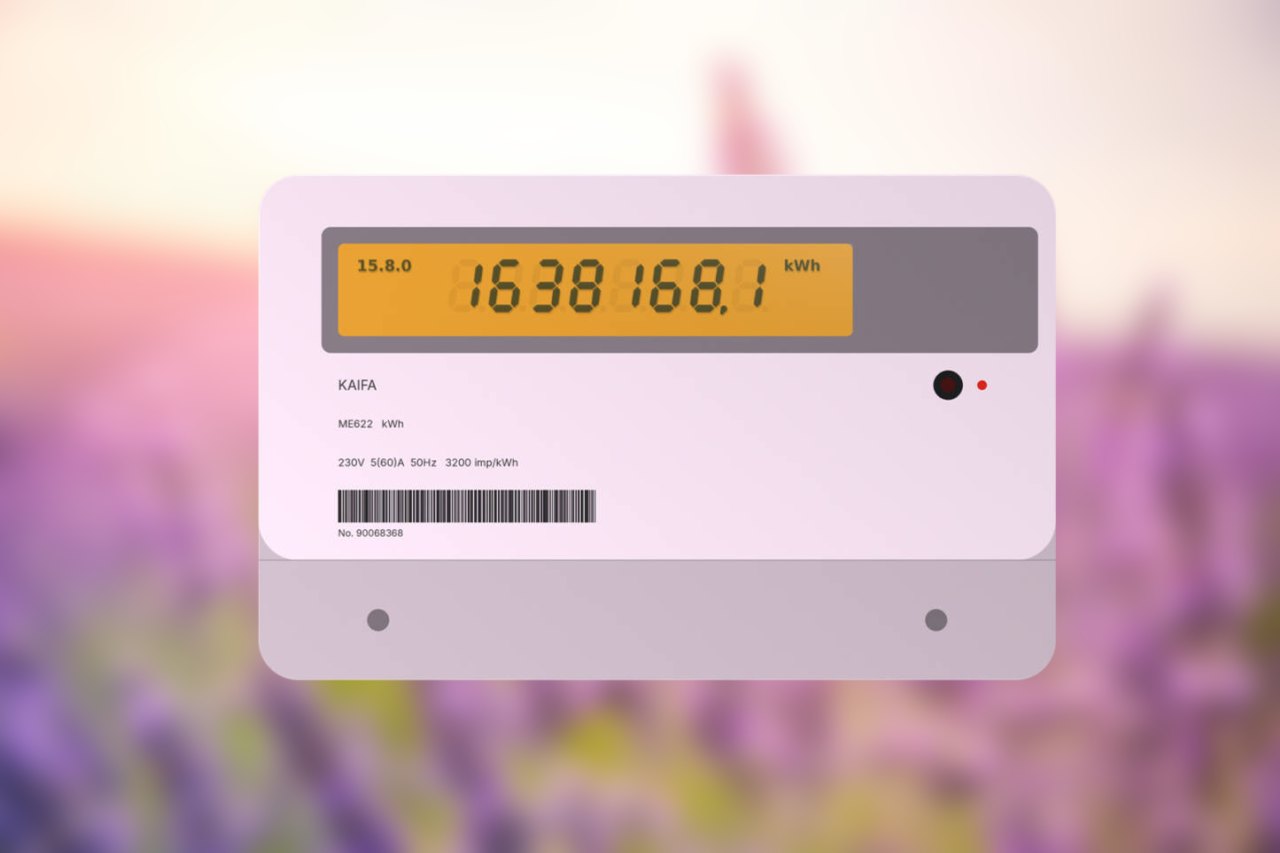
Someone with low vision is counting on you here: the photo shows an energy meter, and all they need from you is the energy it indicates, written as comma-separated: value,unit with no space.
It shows 1638168.1,kWh
